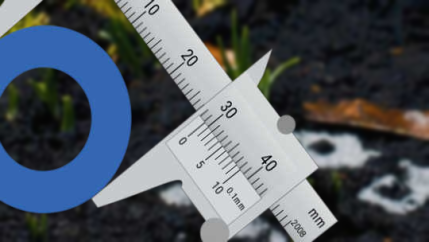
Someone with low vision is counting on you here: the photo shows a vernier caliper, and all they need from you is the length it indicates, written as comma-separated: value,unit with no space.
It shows 29.2,mm
